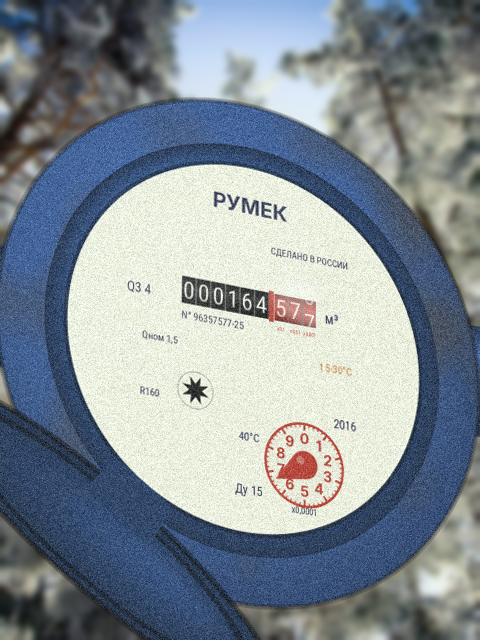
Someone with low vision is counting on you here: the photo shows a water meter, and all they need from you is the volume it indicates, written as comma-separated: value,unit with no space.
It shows 164.5766,m³
